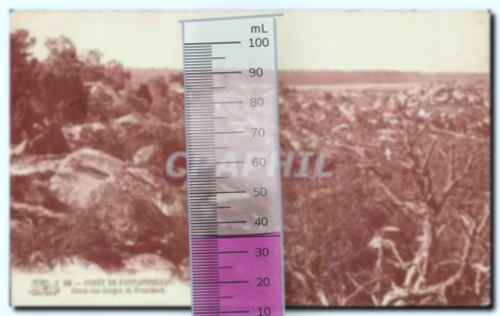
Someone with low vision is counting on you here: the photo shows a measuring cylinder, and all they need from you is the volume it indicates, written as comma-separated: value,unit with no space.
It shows 35,mL
